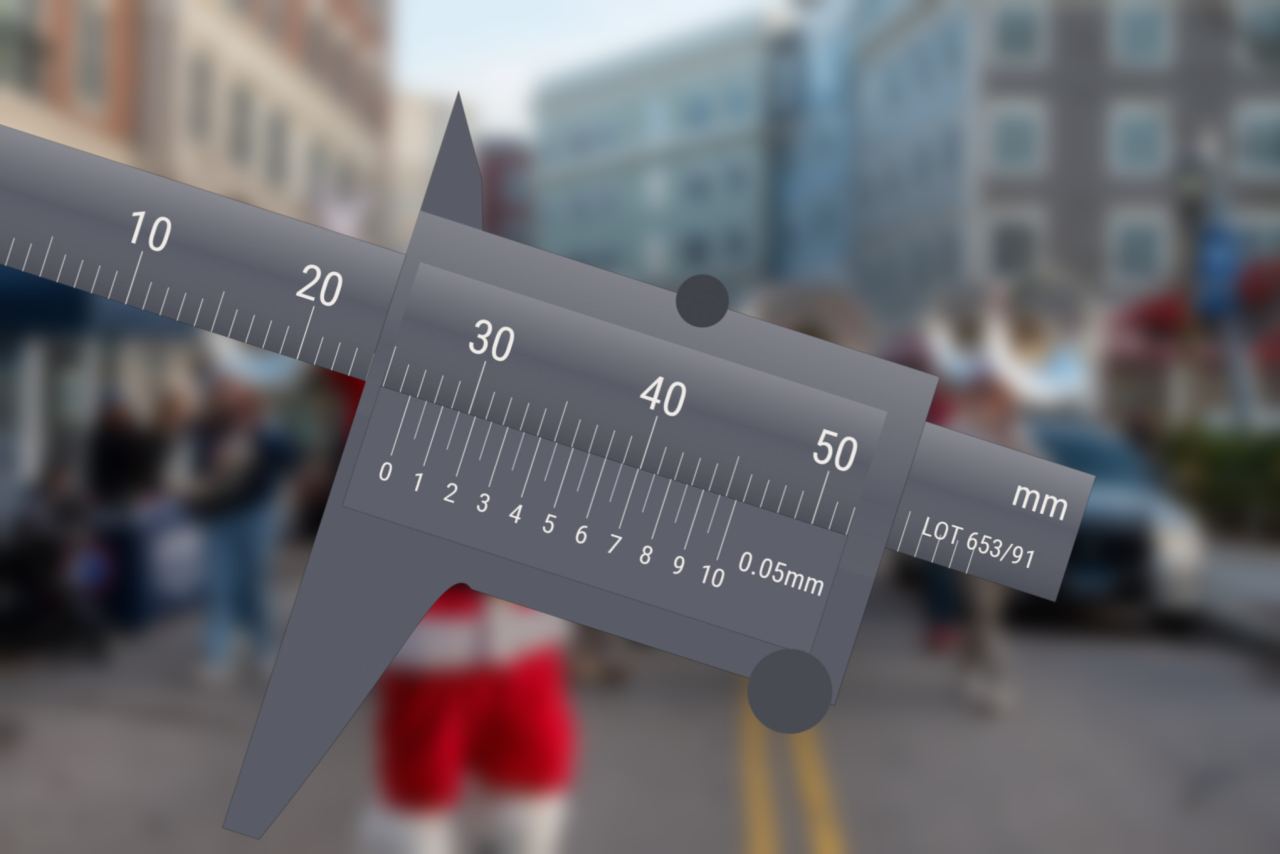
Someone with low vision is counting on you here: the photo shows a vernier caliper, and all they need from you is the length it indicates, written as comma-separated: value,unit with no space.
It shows 26.6,mm
